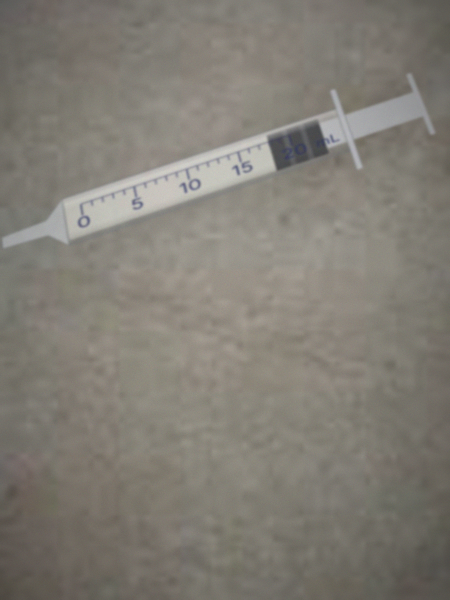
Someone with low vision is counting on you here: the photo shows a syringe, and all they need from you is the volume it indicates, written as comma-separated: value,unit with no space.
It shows 18,mL
